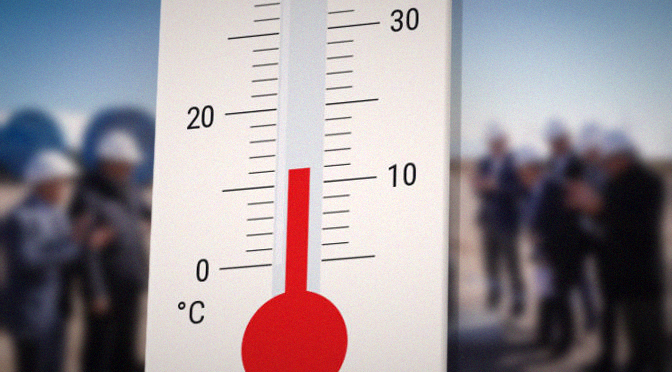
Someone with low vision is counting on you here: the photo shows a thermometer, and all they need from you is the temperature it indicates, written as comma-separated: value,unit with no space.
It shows 12,°C
